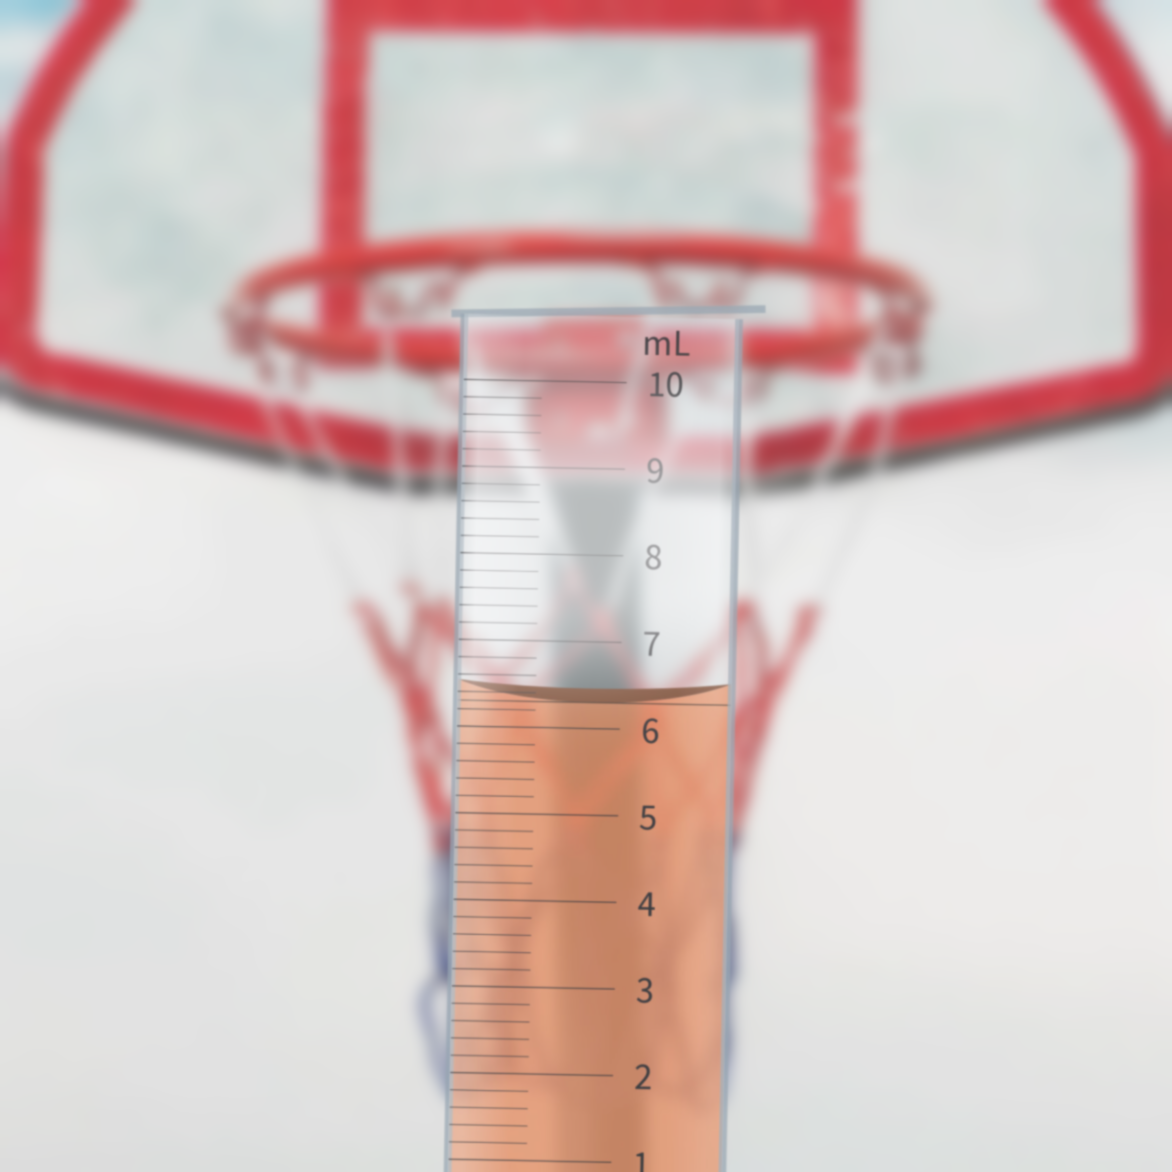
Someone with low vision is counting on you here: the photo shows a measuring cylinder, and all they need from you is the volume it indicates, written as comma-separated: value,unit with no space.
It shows 6.3,mL
